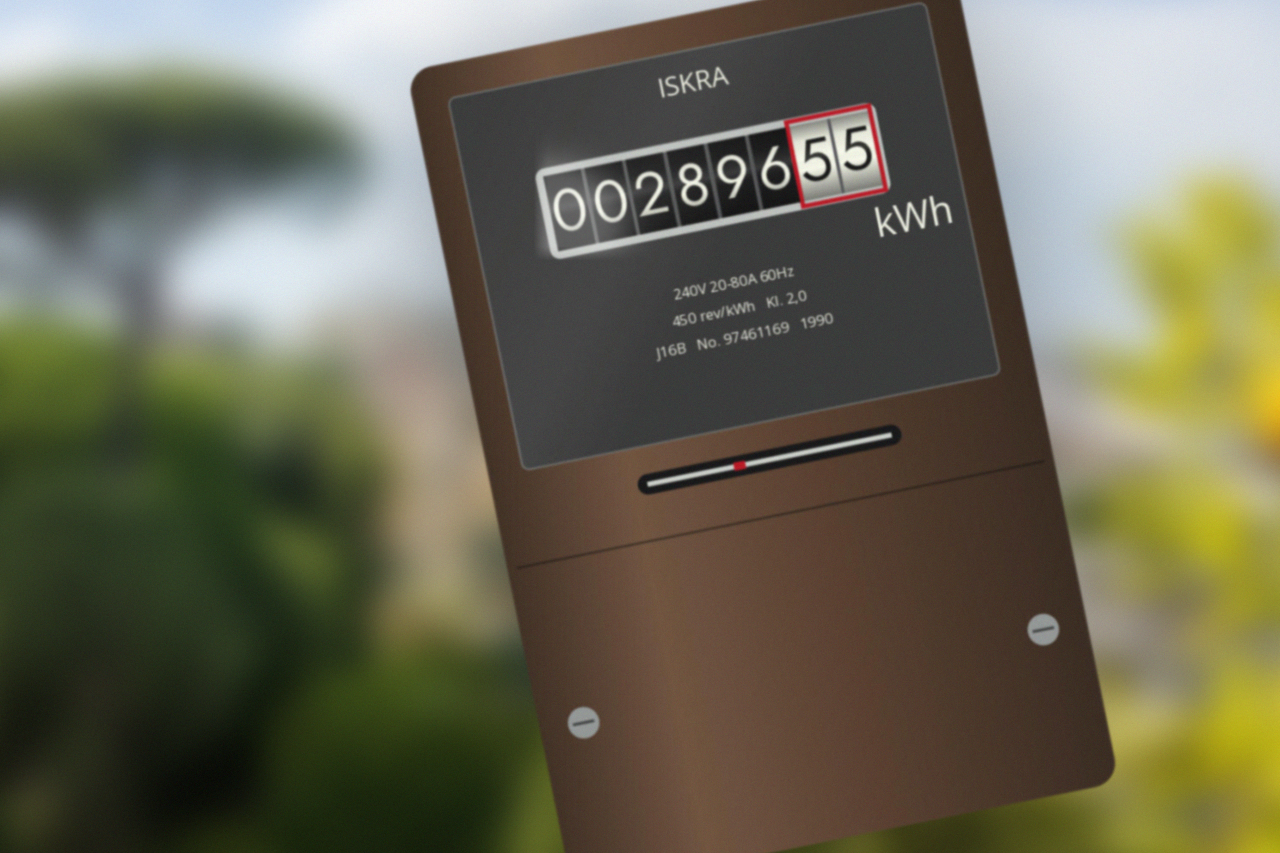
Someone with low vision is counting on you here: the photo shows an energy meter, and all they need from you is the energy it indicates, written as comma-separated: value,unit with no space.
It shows 2896.55,kWh
